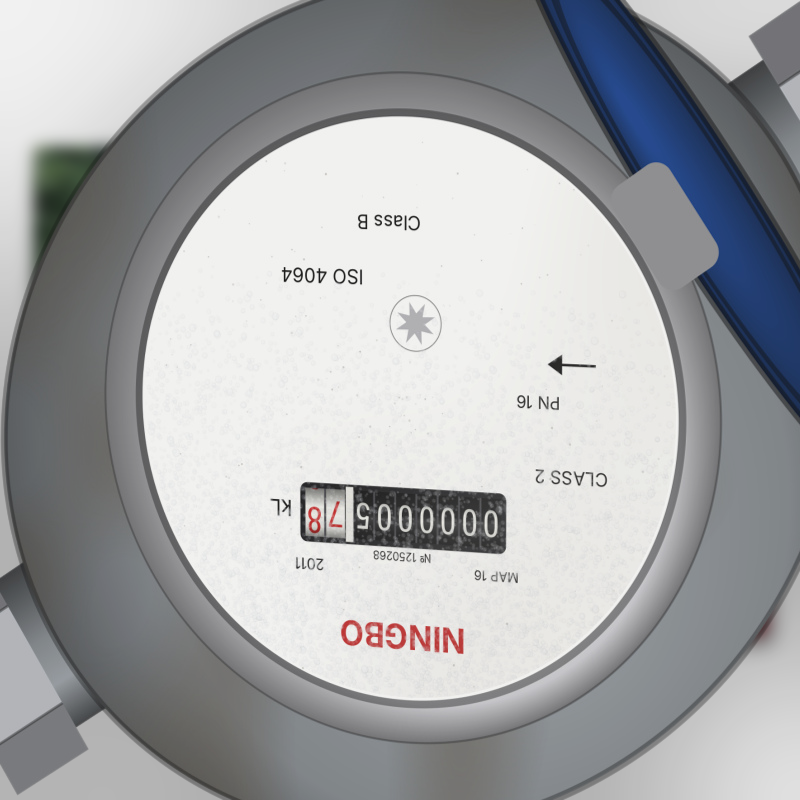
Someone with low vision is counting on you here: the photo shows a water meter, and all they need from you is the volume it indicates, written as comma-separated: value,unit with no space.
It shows 5.78,kL
